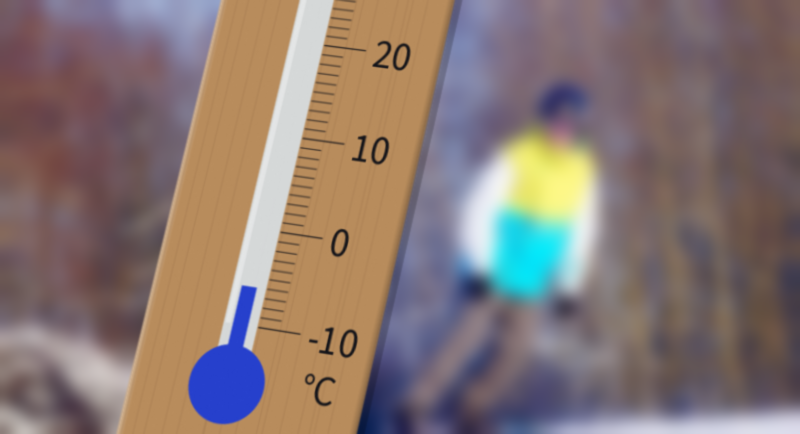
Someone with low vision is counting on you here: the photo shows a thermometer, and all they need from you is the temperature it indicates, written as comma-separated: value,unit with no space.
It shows -6,°C
